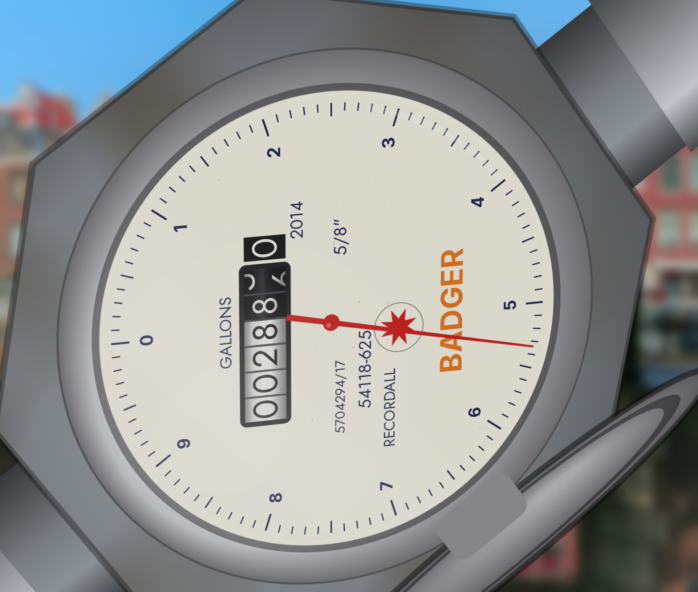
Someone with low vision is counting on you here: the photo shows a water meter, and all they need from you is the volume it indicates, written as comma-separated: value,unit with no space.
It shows 28855.3,gal
